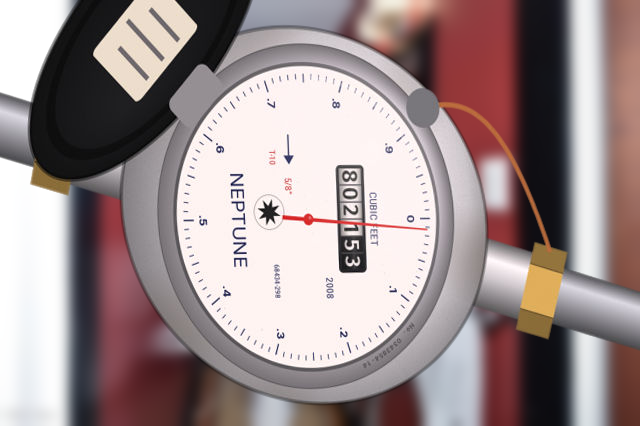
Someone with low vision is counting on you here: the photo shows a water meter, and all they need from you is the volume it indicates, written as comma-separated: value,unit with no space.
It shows 802153.01,ft³
